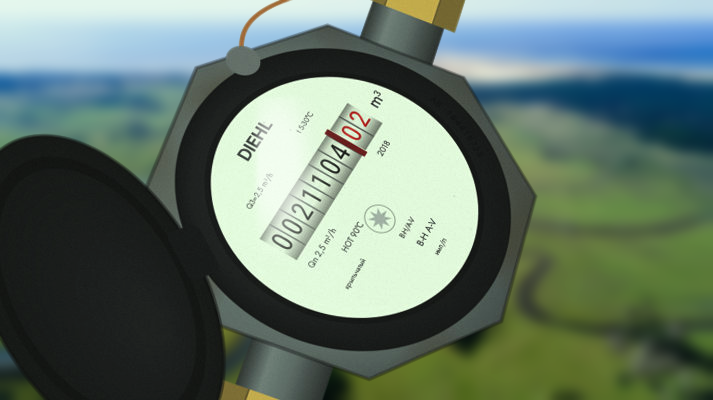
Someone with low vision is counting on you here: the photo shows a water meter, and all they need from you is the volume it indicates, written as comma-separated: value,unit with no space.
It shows 21104.02,m³
